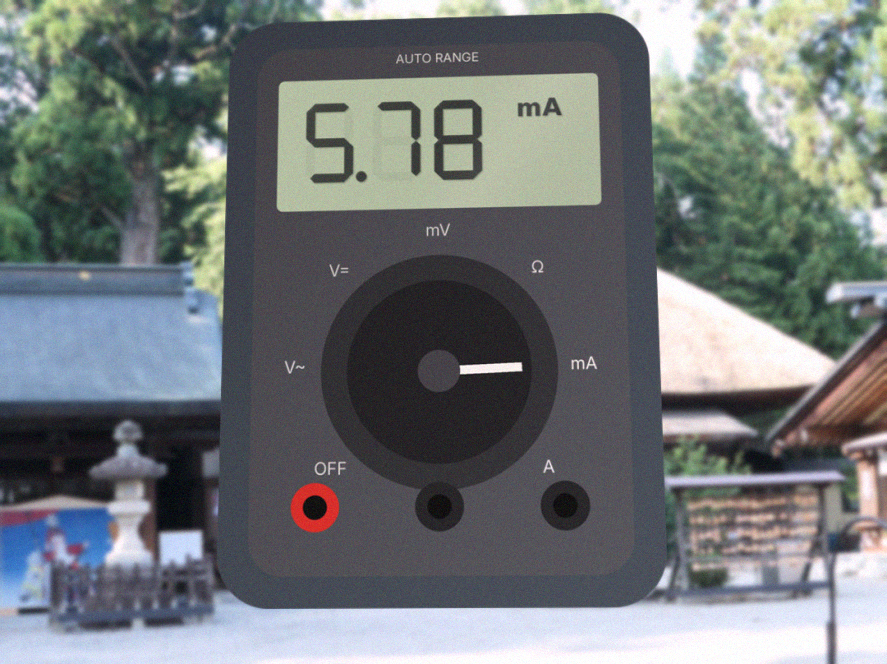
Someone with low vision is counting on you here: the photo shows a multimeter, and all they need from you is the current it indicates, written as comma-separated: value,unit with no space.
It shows 5.78,mA
